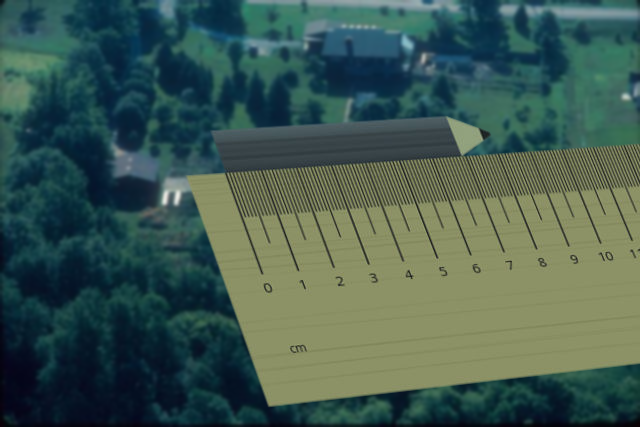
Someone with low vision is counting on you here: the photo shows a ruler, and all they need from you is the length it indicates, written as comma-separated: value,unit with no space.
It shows 8,cm
